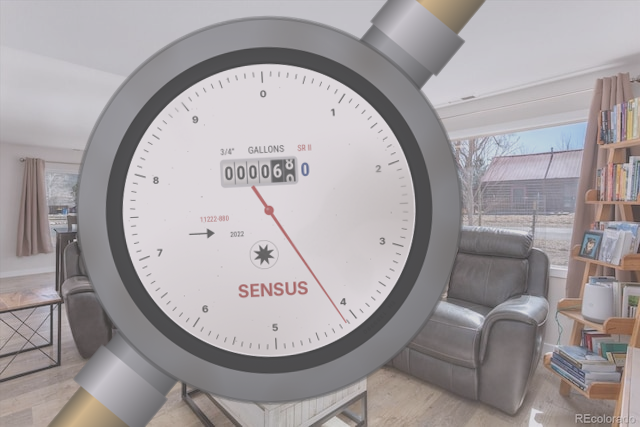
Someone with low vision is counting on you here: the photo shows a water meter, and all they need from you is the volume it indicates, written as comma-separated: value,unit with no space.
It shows 684.1,gal
